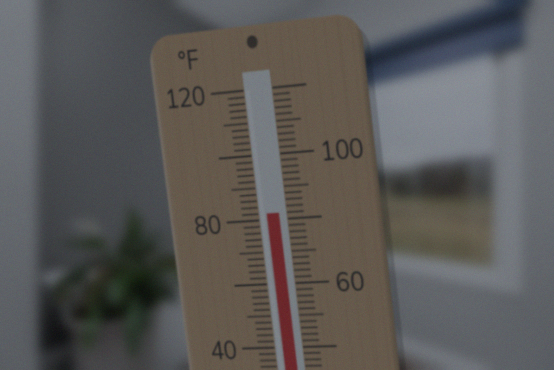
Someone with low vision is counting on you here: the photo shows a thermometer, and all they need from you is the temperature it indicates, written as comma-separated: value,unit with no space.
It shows 82,°F
